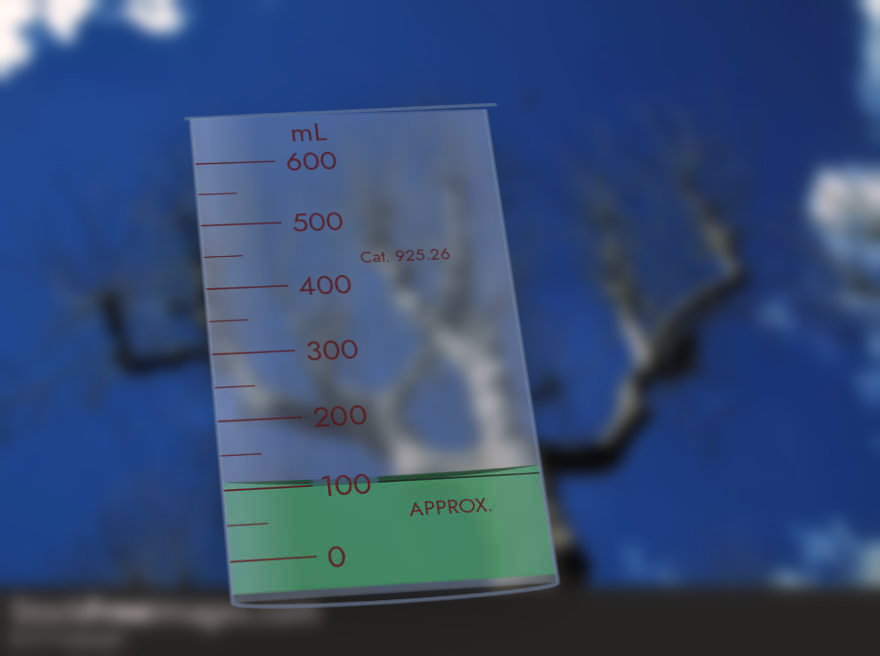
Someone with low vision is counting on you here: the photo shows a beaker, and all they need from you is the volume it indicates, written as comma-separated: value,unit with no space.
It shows 100,mL
